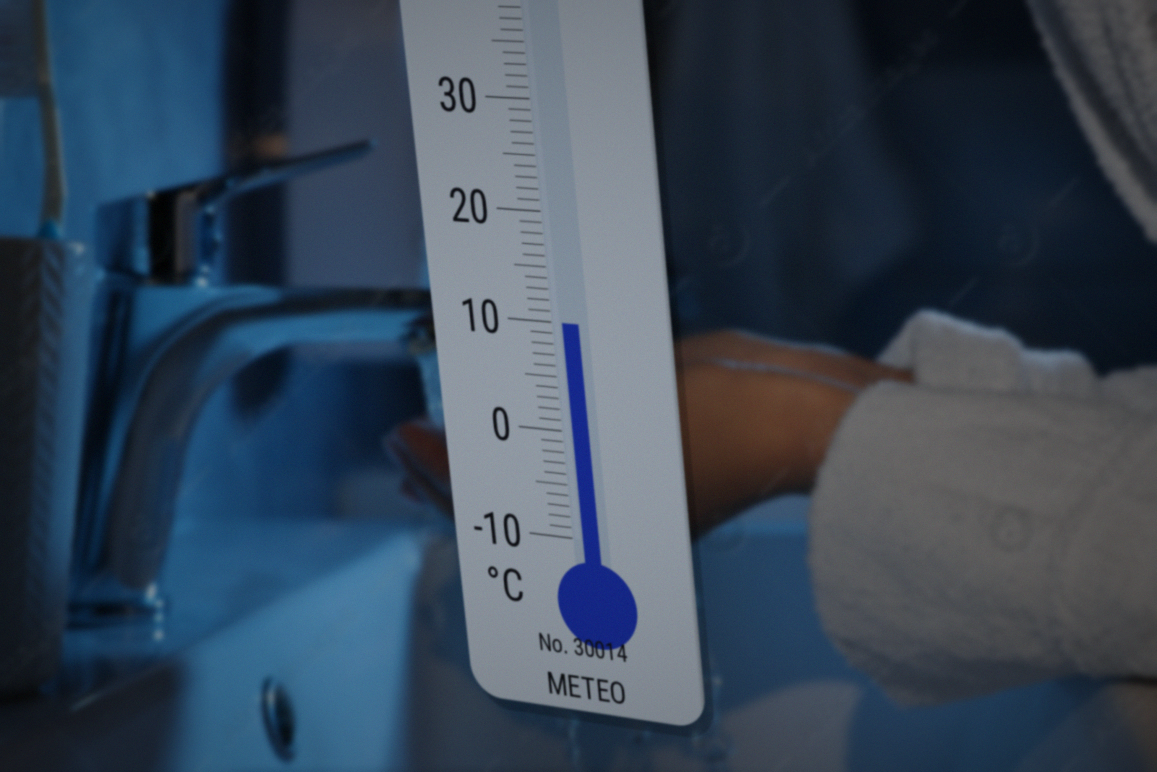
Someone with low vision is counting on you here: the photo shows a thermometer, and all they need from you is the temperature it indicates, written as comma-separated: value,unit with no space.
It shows 10,°C
